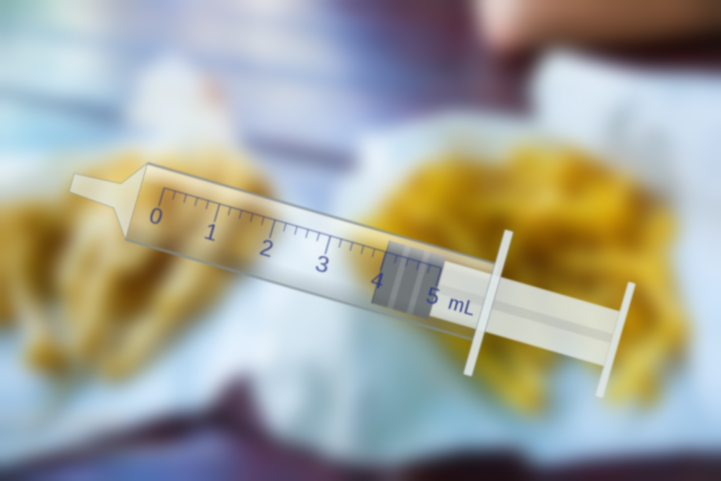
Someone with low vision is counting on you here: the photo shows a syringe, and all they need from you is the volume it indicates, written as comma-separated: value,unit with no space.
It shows 4,mL
